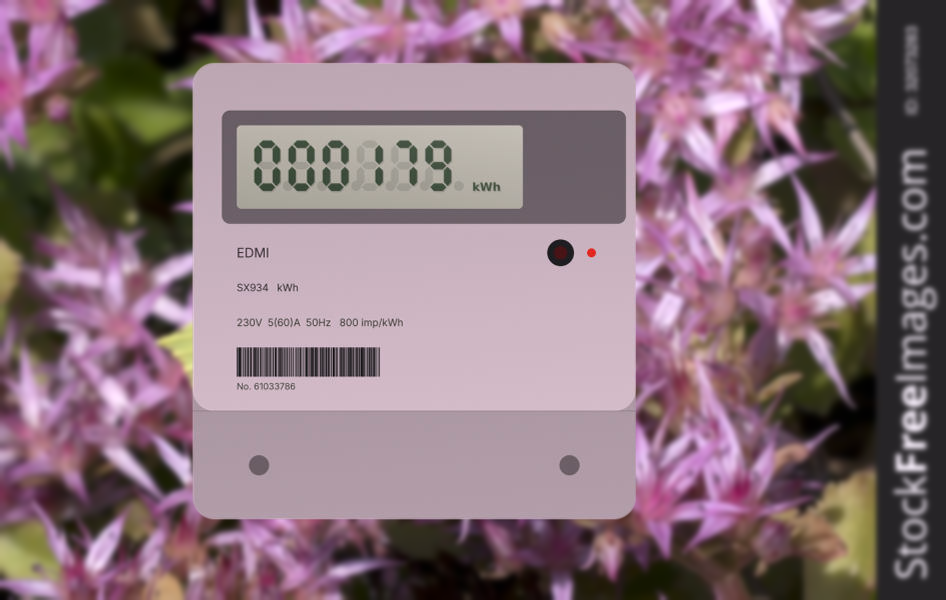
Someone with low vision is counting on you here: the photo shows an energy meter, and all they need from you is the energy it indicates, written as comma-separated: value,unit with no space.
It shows 179,kWh
